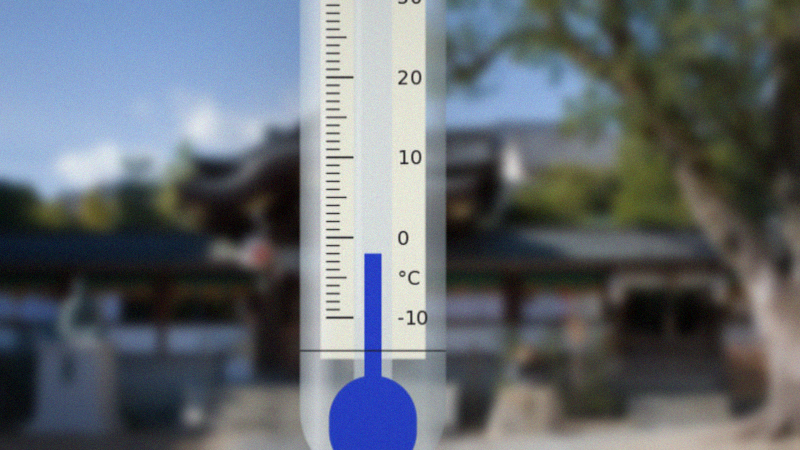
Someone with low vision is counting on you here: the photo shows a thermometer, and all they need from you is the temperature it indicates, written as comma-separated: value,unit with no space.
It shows -2,°C
